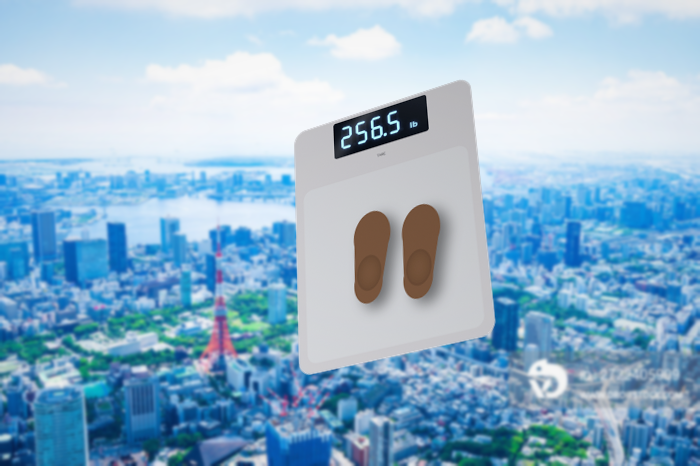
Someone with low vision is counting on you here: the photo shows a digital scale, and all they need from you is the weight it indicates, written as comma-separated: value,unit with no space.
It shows 256.5,lb
